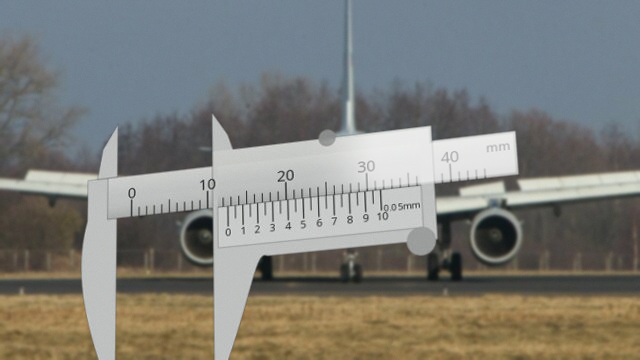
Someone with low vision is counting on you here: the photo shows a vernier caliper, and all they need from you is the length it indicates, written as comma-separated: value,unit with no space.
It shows 12.6,mm
